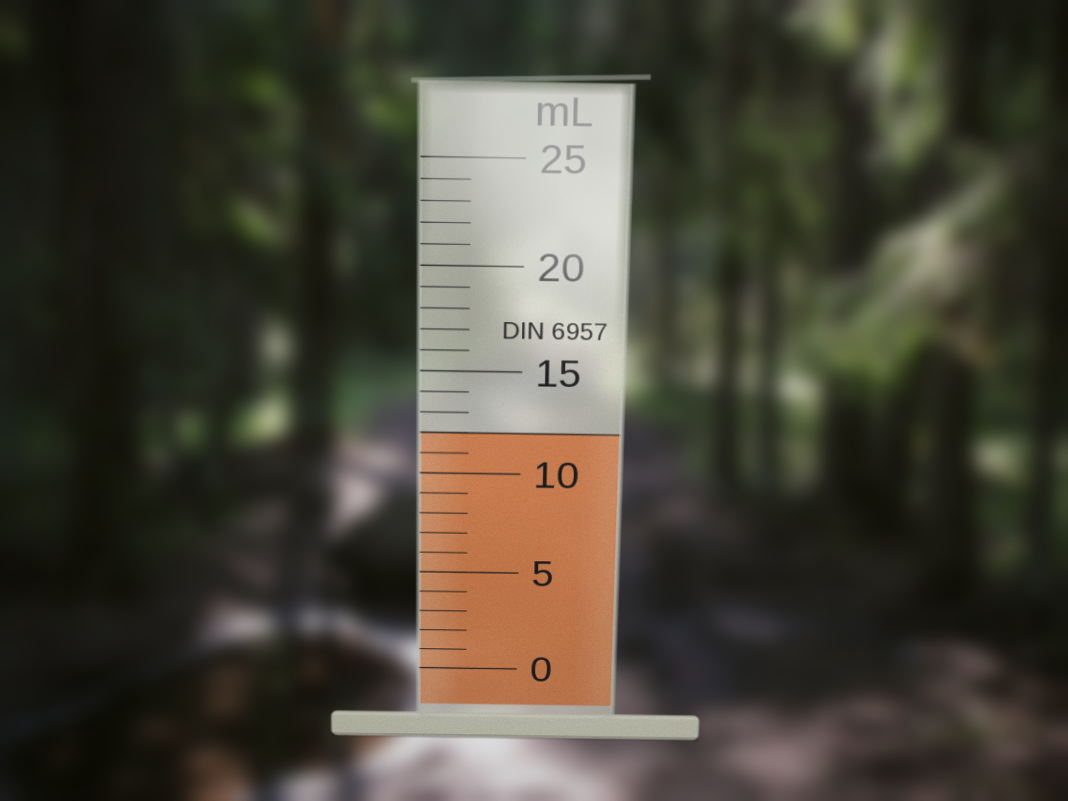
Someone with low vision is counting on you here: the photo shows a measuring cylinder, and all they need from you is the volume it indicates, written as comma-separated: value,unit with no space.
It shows 12,mL
